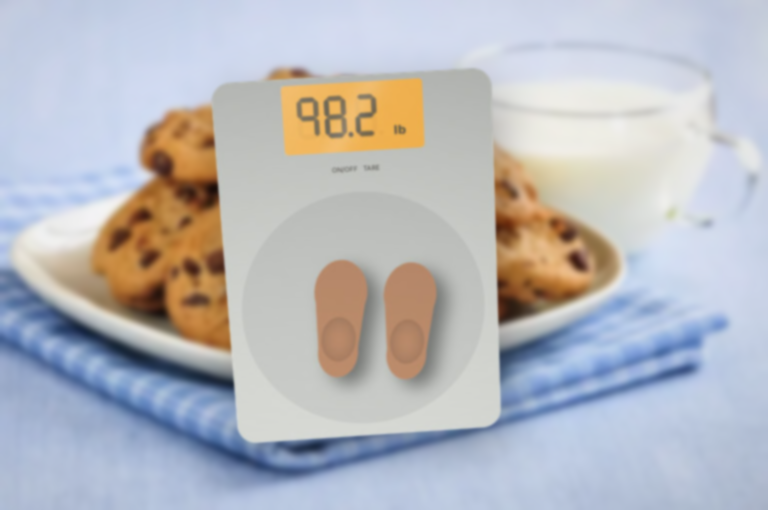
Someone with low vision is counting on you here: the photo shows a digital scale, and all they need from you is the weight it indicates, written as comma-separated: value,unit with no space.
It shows 98.2,lb
